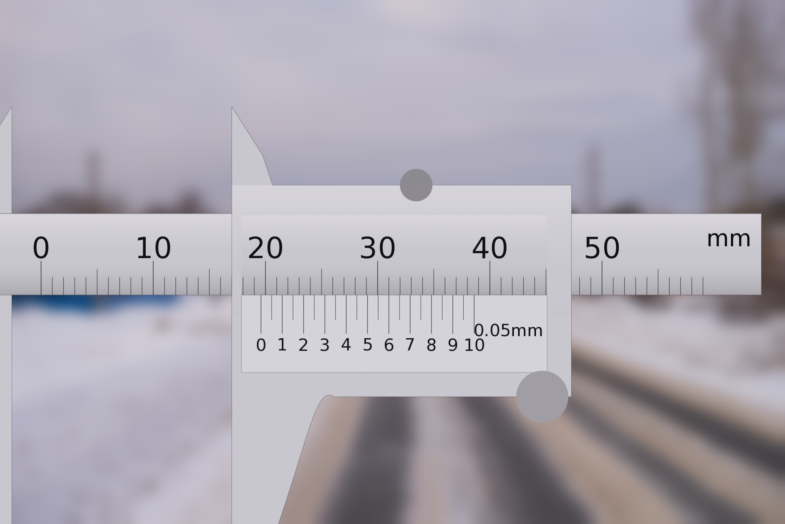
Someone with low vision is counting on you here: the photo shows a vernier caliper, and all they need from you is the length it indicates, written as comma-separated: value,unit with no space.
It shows 19.6,mm
